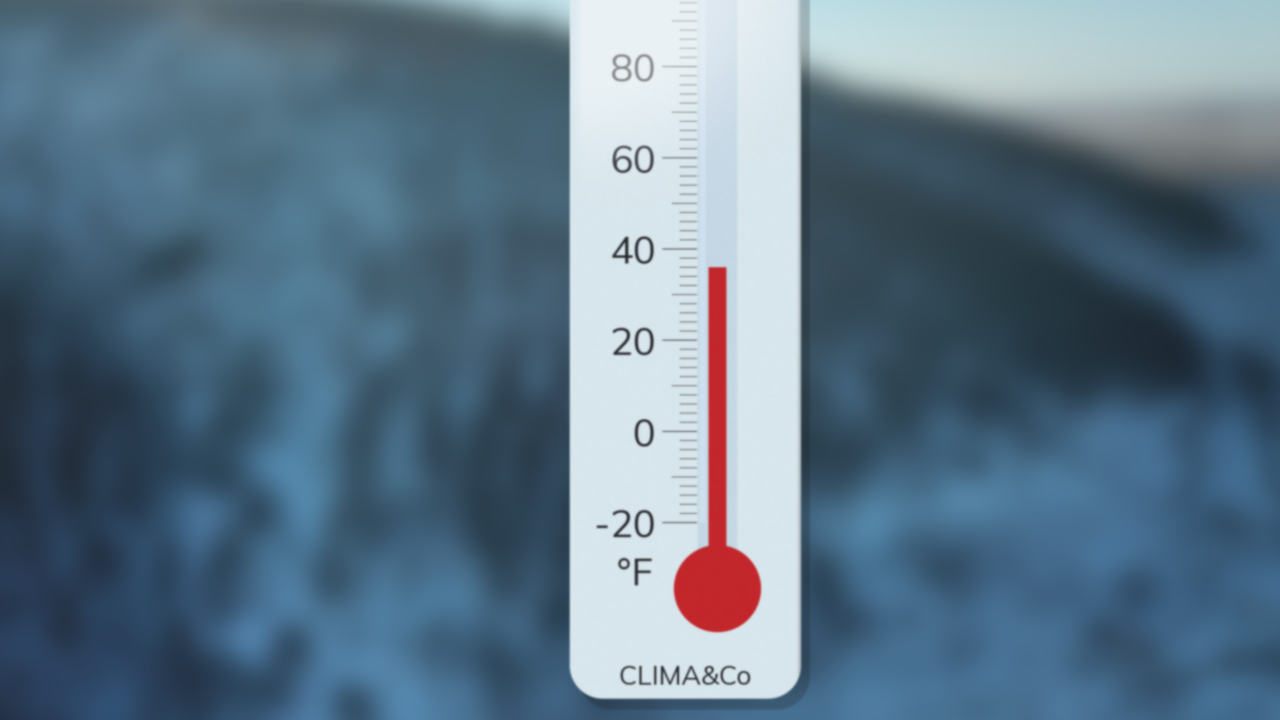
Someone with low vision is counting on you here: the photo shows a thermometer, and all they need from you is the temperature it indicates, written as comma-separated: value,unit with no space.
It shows 36,°F
